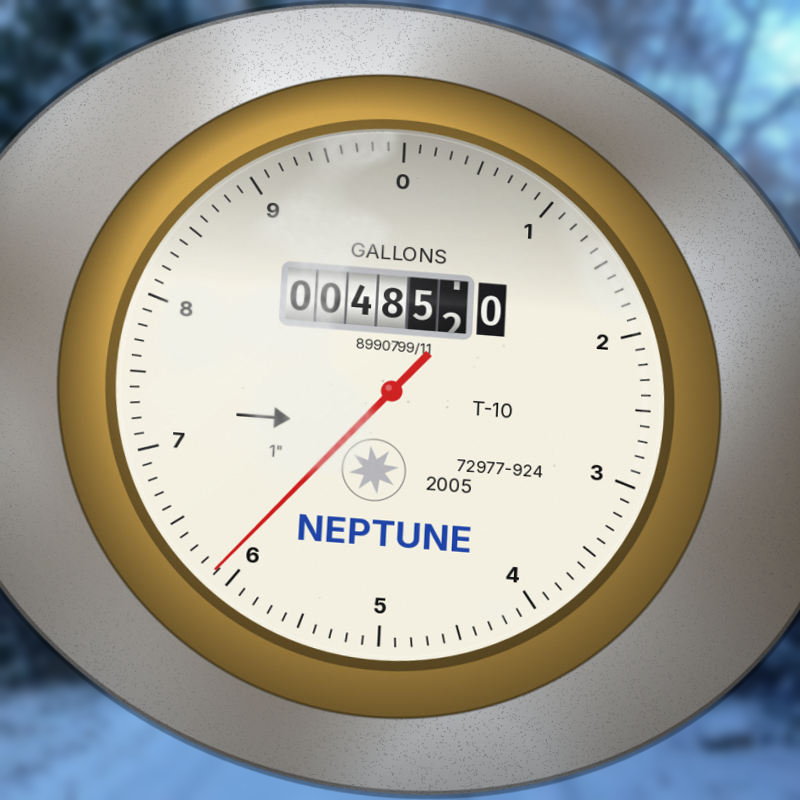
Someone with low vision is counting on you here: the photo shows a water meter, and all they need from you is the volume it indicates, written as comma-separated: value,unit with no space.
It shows 48516.1,gal
